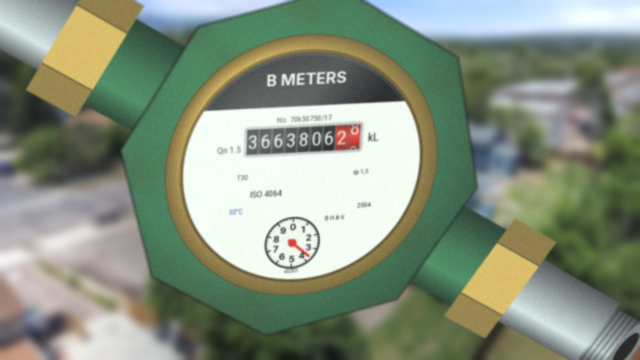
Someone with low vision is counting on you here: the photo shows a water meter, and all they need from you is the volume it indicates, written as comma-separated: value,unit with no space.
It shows 3663806.283,kL
